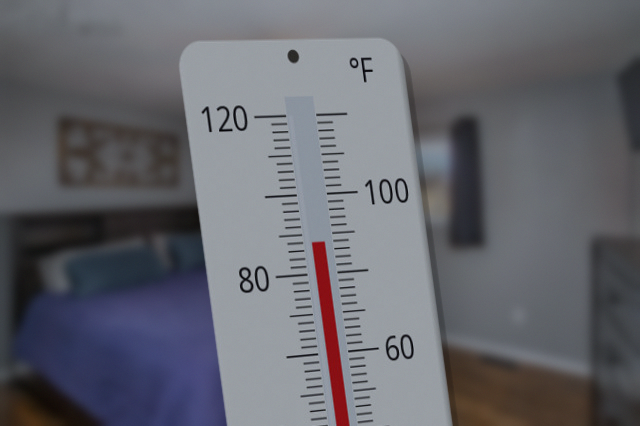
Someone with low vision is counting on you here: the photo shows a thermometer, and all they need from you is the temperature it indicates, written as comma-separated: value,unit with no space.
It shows 88,°F
